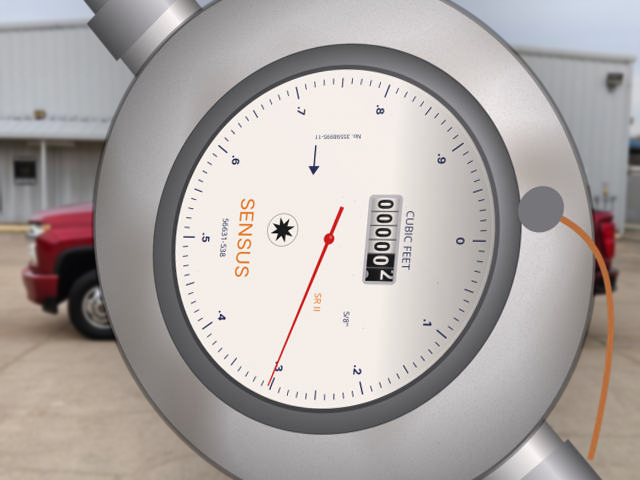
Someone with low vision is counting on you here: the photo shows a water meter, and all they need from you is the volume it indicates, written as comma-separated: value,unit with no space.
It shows 2.30,ft³
